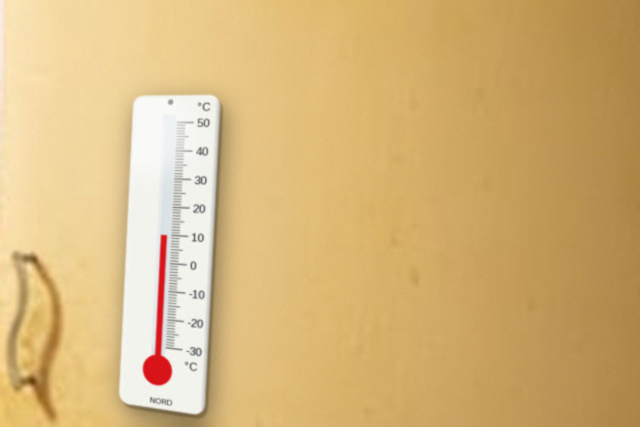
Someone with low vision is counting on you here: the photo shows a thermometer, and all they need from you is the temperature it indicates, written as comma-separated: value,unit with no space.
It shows 10,°C
